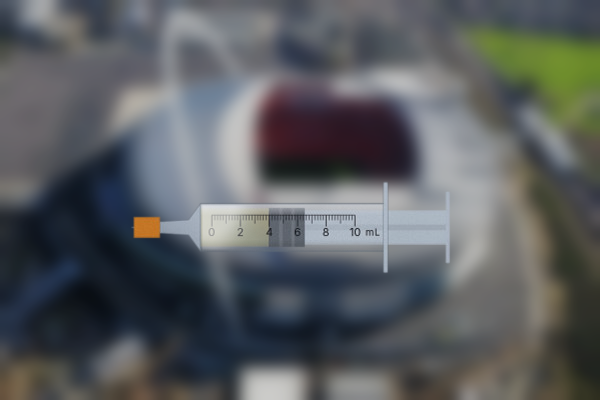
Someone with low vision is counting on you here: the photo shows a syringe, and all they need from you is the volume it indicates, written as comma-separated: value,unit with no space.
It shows 4,mL
